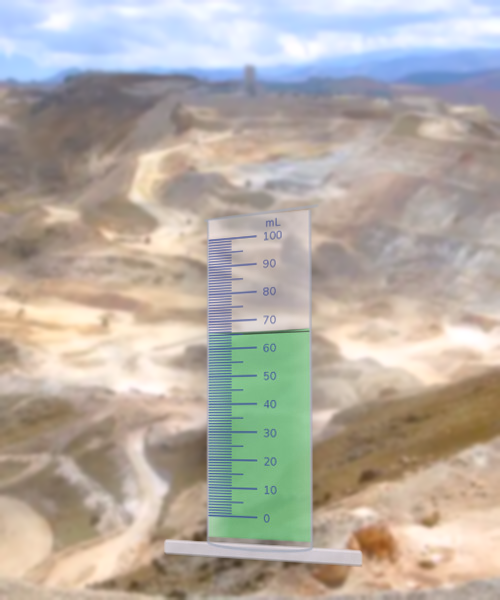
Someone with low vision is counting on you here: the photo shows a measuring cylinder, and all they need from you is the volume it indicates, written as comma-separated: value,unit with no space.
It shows 65,mL
